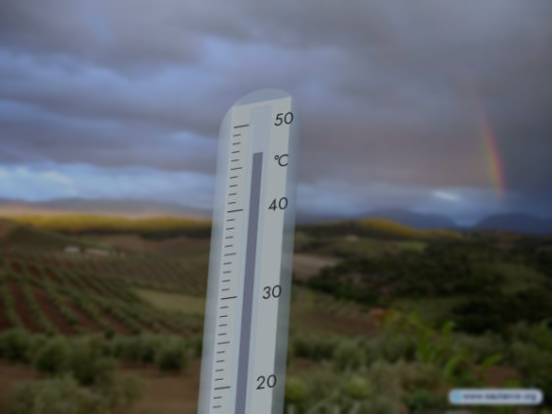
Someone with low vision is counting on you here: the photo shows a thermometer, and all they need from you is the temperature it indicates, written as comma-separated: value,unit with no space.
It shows 46.5,°C
